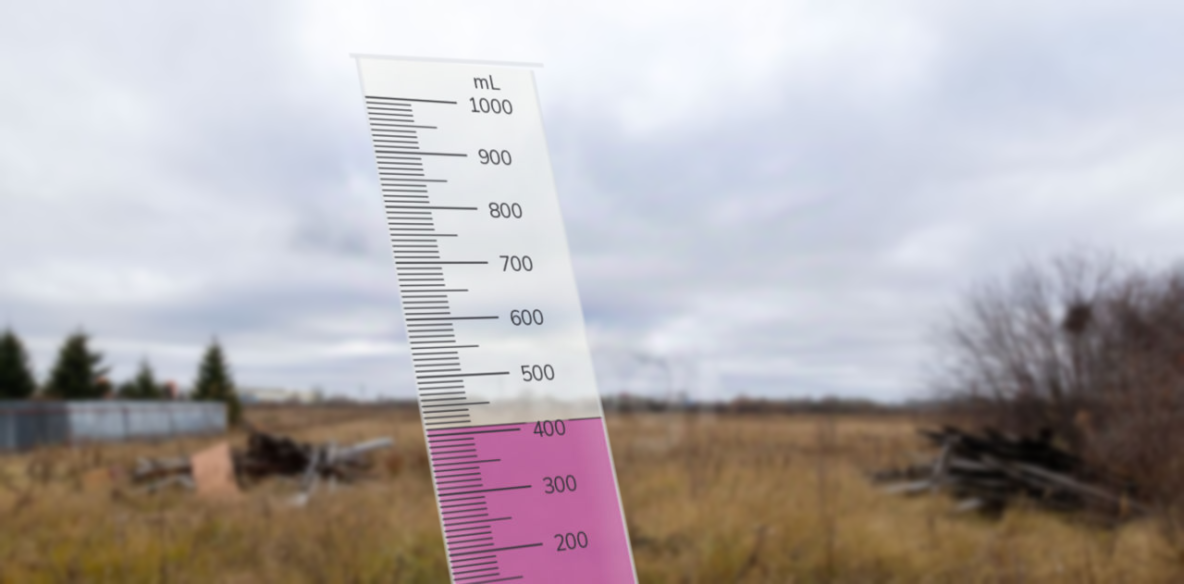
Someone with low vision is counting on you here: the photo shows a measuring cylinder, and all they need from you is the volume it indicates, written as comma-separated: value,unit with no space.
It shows 410,mL
